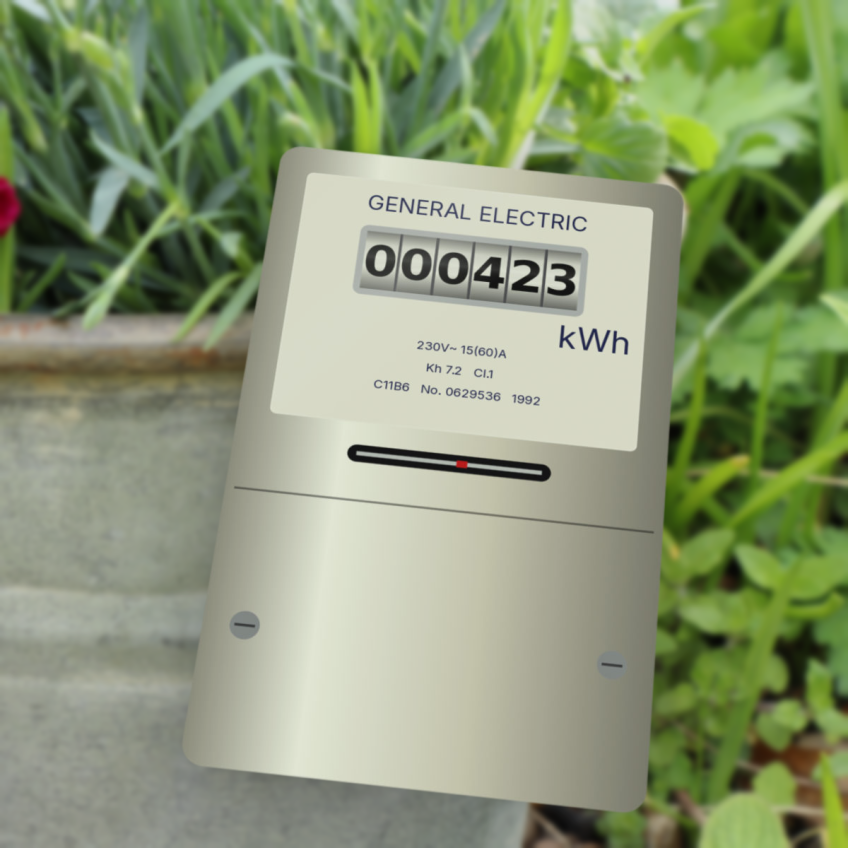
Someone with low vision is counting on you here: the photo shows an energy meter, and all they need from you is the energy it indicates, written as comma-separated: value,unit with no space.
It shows 423,kWh
